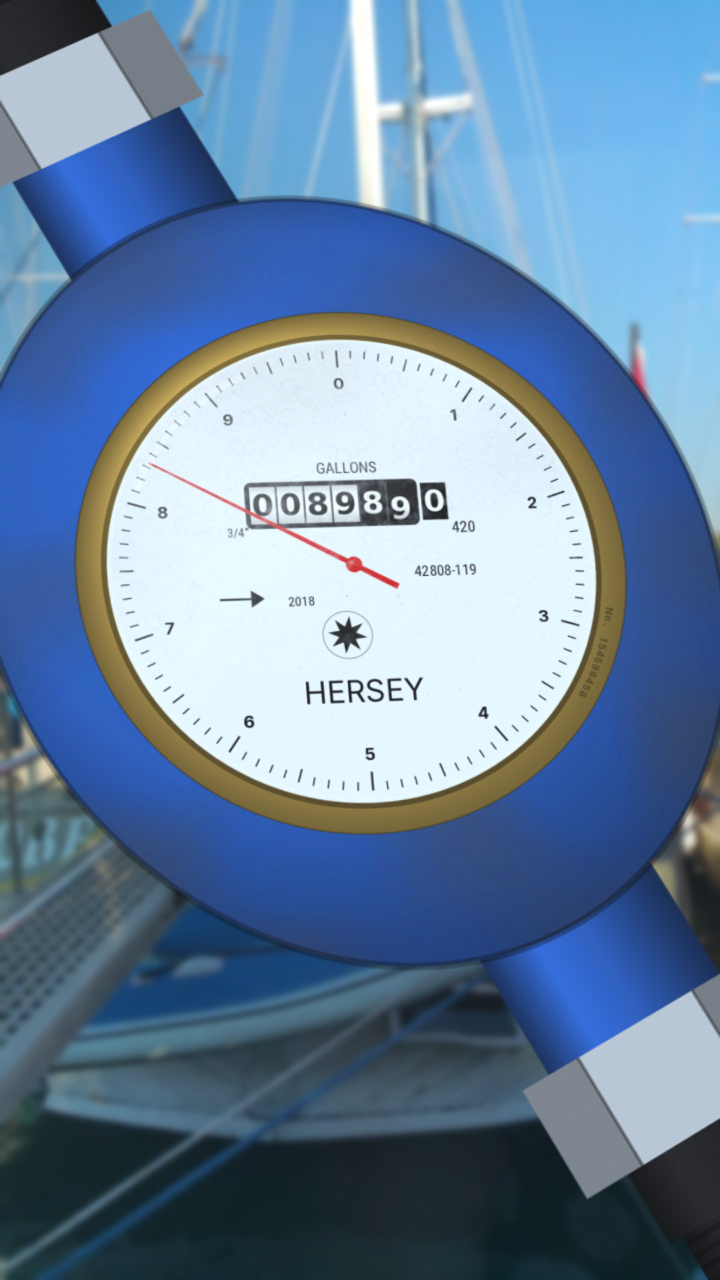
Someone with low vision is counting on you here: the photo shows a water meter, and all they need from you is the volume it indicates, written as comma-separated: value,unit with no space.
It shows 89888.3,gal
